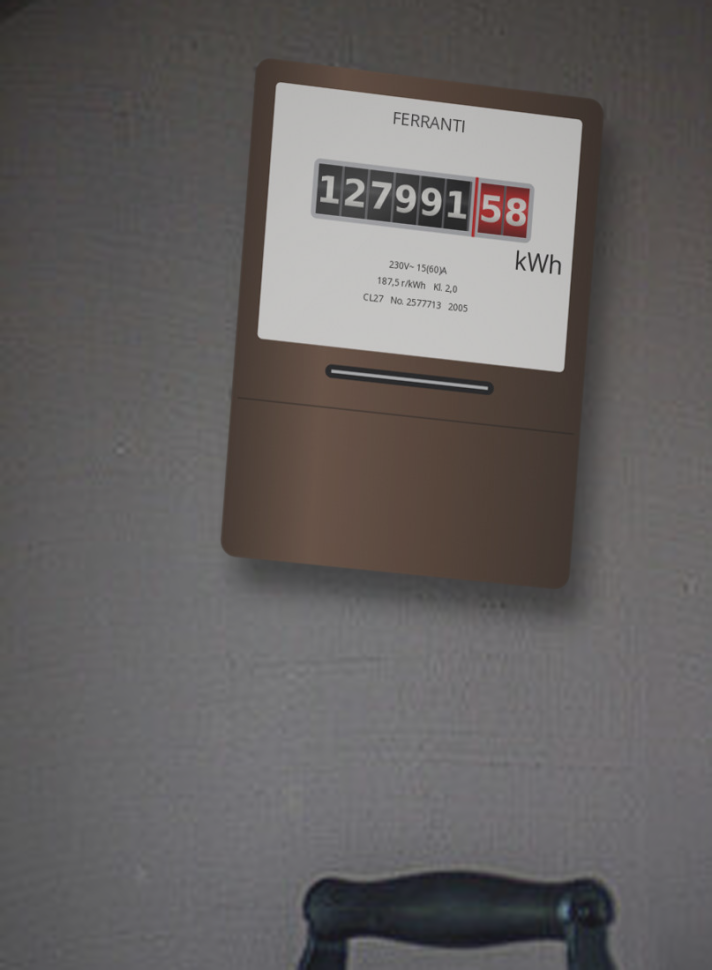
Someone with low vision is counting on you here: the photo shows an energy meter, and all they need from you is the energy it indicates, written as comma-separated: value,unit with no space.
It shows 127991.58,kWh
